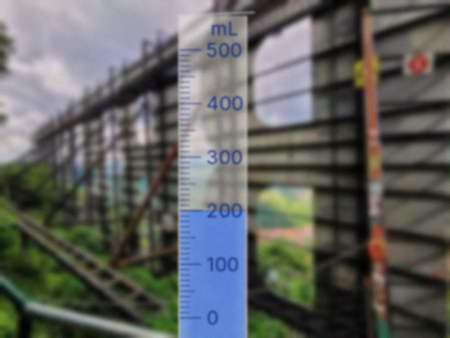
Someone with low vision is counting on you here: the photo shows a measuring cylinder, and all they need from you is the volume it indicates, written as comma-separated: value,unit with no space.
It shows 200,mL
